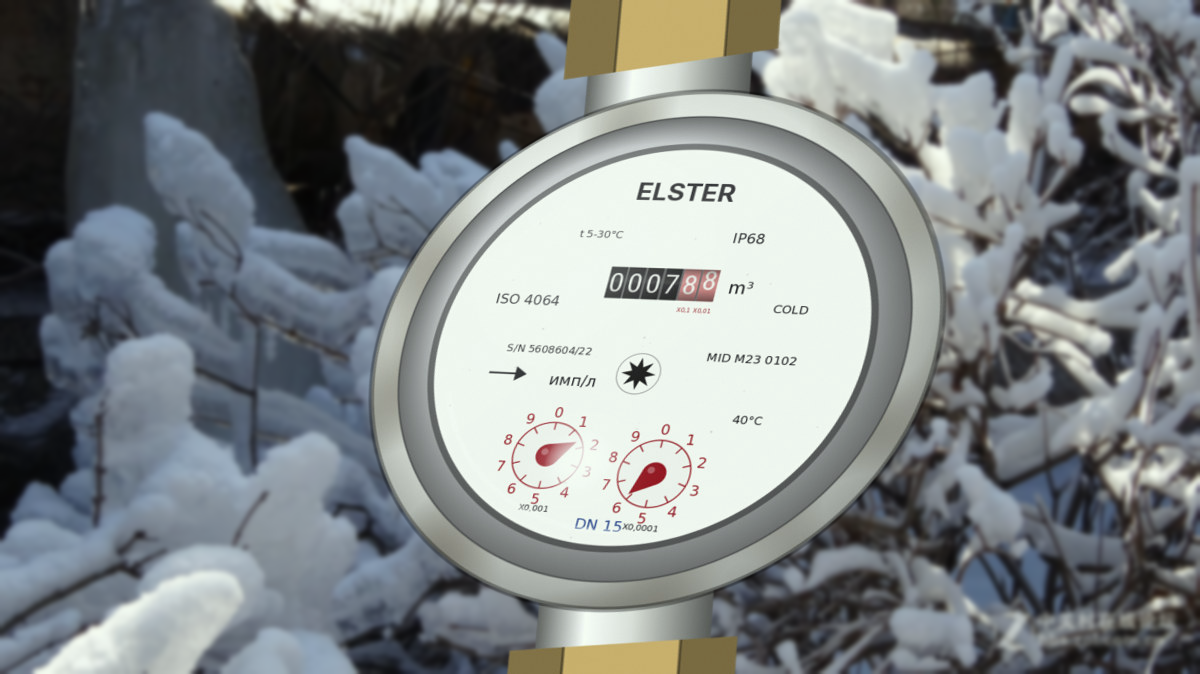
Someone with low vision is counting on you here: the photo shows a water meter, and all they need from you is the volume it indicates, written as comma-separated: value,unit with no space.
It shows 7.8816,m³
